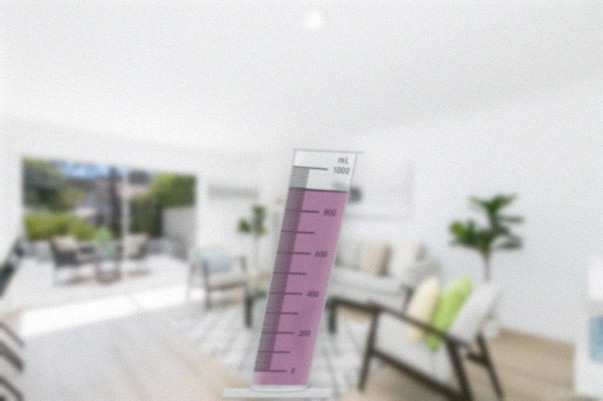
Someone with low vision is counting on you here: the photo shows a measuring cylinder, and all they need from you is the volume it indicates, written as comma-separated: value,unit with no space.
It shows 900,mL
